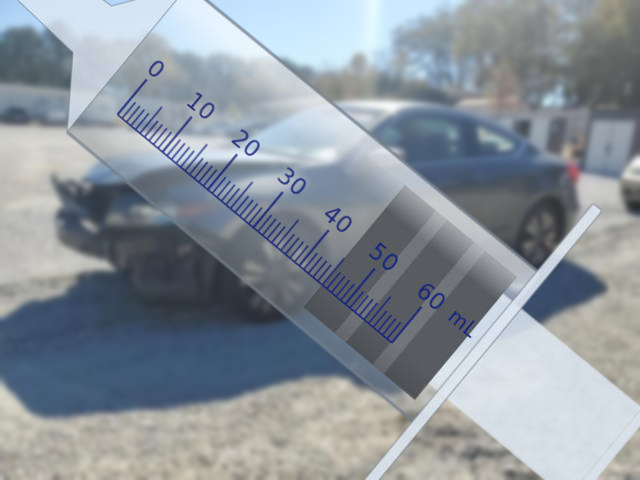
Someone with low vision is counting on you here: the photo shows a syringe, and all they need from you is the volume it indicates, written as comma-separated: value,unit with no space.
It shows 45,mL
